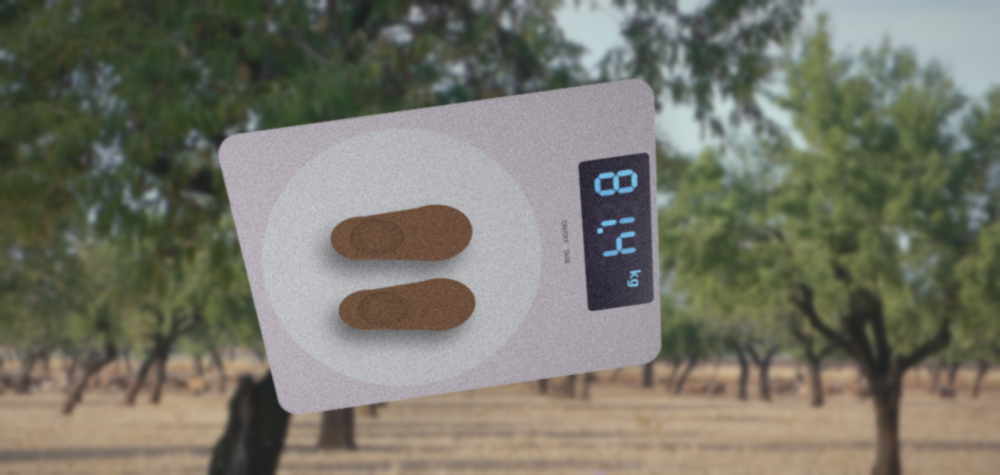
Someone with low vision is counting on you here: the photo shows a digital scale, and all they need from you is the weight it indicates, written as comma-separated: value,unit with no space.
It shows 81.4,kg
